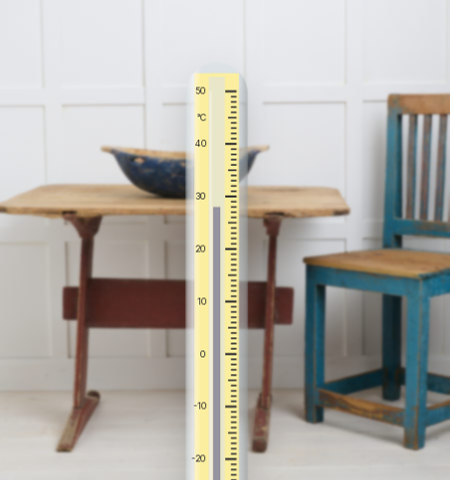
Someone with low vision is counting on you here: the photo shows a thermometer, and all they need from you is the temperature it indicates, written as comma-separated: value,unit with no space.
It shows 28,°C
